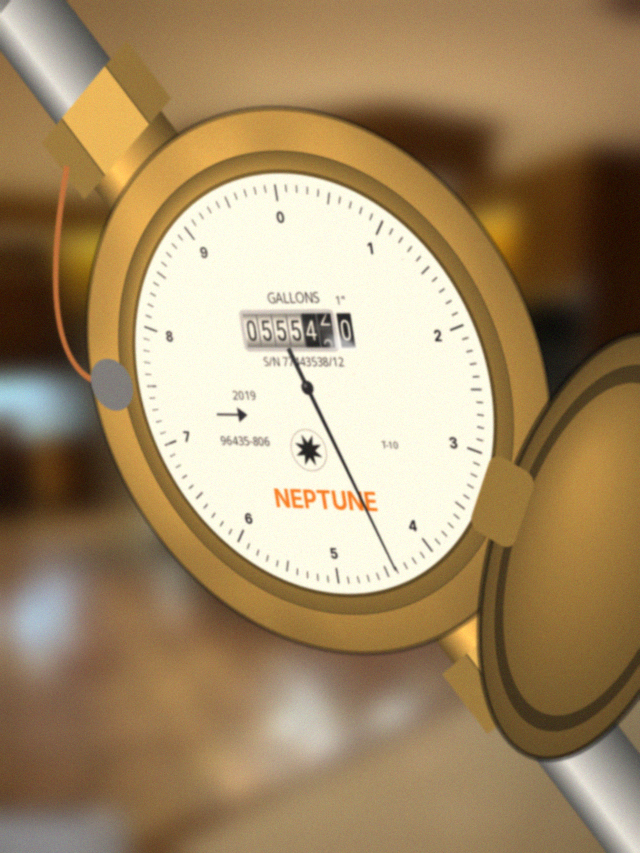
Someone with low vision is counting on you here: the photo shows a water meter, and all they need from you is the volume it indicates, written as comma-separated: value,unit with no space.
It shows 555424.4,gal
